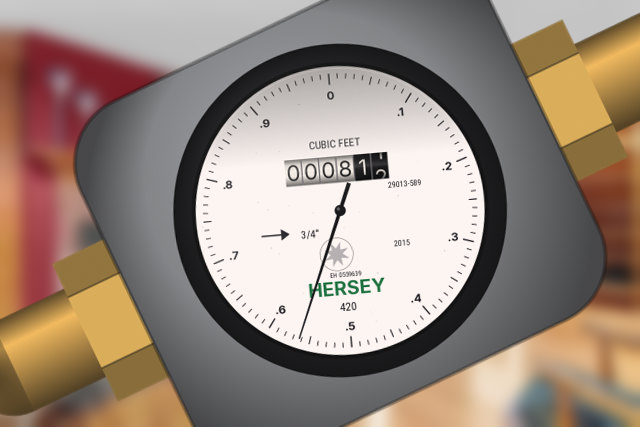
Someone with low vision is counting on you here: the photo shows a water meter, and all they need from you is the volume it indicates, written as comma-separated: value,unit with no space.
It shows 811.56,ft³
